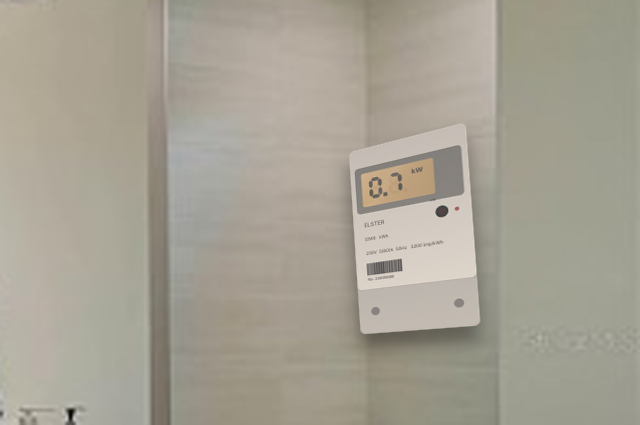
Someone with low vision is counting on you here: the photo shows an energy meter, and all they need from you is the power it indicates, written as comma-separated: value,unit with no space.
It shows 0.7,kW
